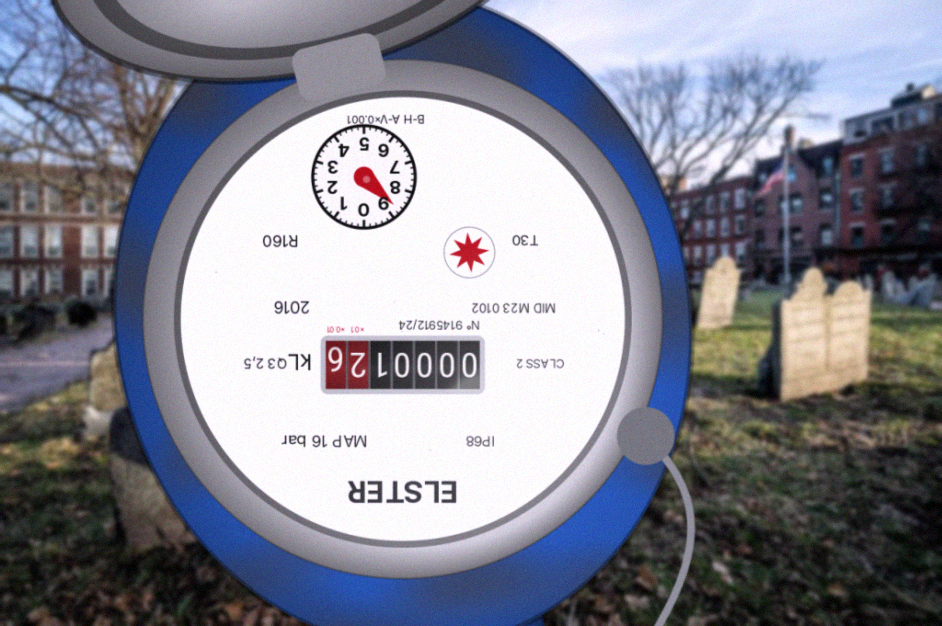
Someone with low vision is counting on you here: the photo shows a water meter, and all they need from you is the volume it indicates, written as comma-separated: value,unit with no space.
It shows 1.258,kL
